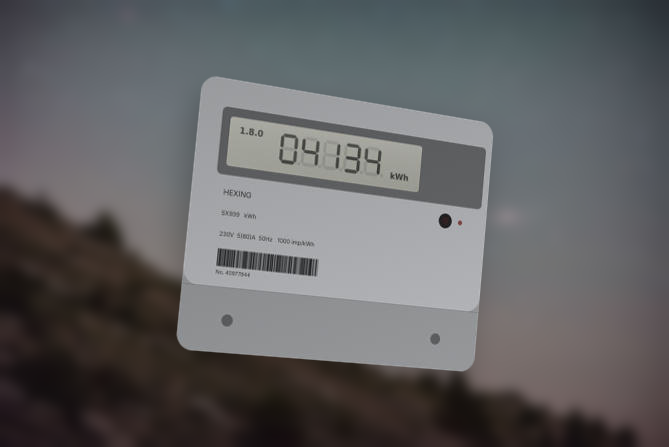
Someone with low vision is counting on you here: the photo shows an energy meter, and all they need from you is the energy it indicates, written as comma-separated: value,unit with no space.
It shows 4134,kWh
